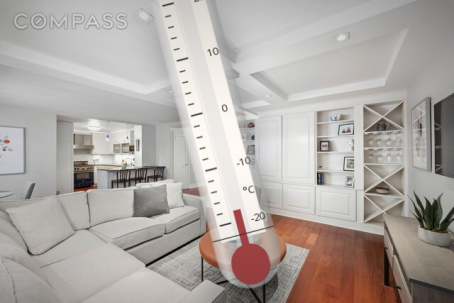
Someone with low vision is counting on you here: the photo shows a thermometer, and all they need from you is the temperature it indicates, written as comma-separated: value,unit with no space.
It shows -18,°C
